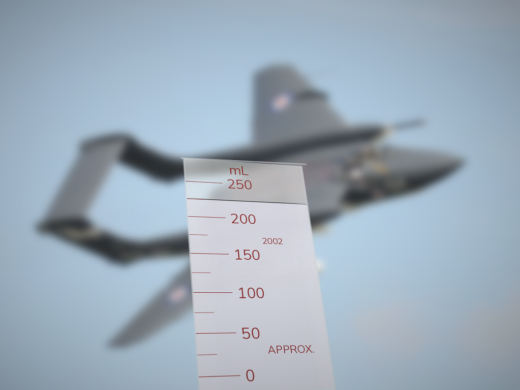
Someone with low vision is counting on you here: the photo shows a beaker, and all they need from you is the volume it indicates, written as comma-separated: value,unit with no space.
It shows 225,mL
